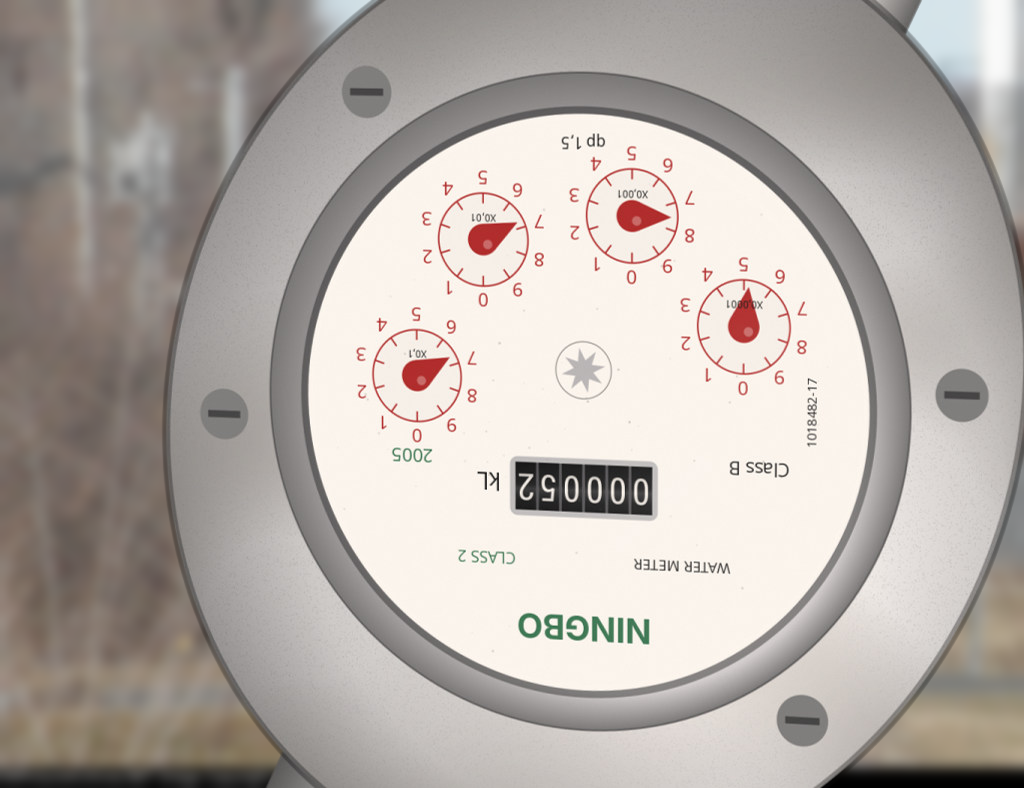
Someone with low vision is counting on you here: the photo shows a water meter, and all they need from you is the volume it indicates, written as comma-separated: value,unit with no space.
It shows 52.6675,kL
